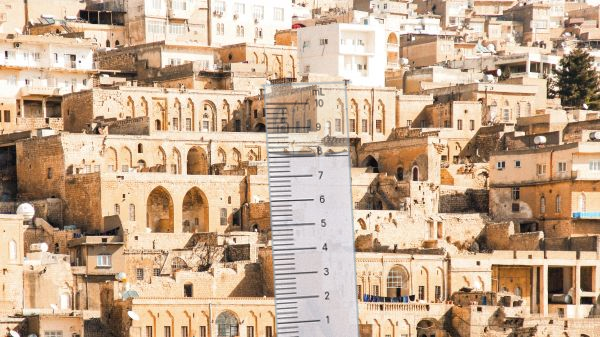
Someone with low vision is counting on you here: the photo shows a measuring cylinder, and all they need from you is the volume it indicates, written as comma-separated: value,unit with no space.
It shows 7.8,mL
